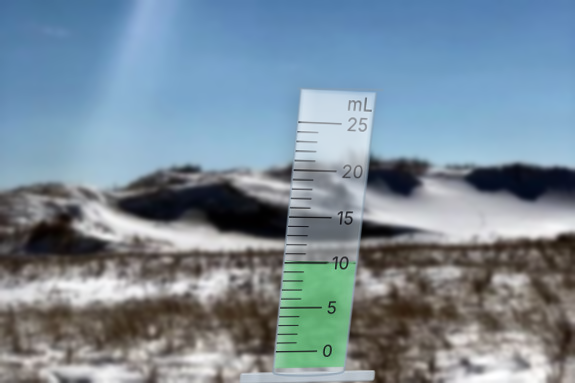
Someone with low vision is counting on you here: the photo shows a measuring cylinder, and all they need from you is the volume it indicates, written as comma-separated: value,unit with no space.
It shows 10,mL
